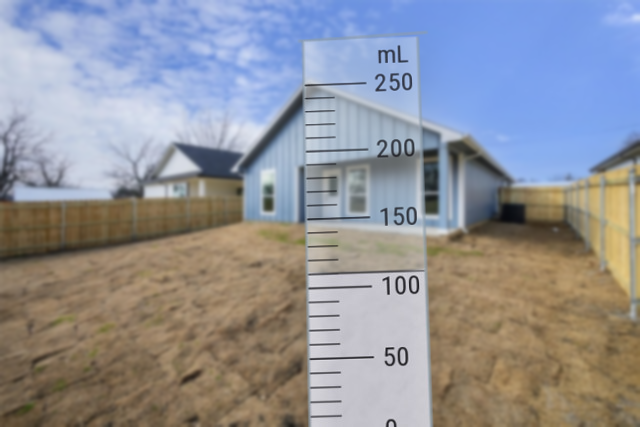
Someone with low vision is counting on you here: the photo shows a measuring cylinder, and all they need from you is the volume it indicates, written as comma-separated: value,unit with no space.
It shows 110,mL
